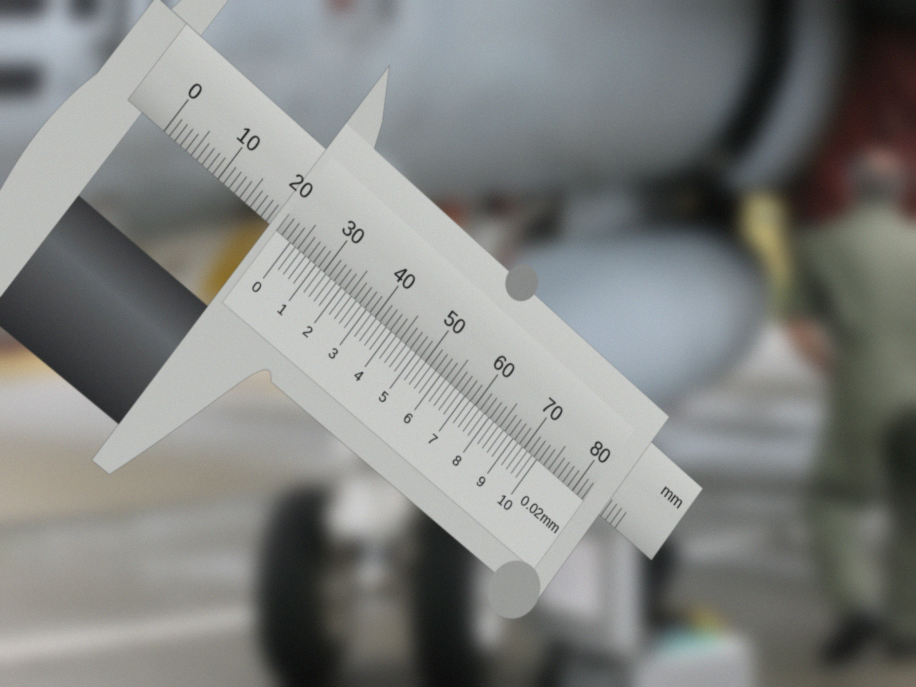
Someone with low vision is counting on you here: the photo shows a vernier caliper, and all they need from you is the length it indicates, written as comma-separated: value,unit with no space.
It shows 23.6,mm
